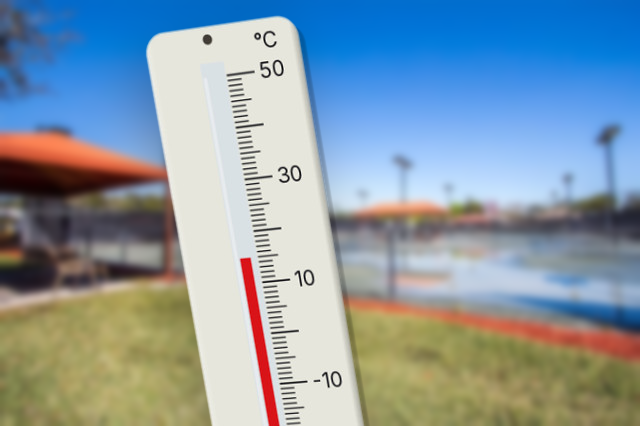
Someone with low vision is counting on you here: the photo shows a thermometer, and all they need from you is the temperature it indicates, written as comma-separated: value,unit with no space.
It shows 15,°C
